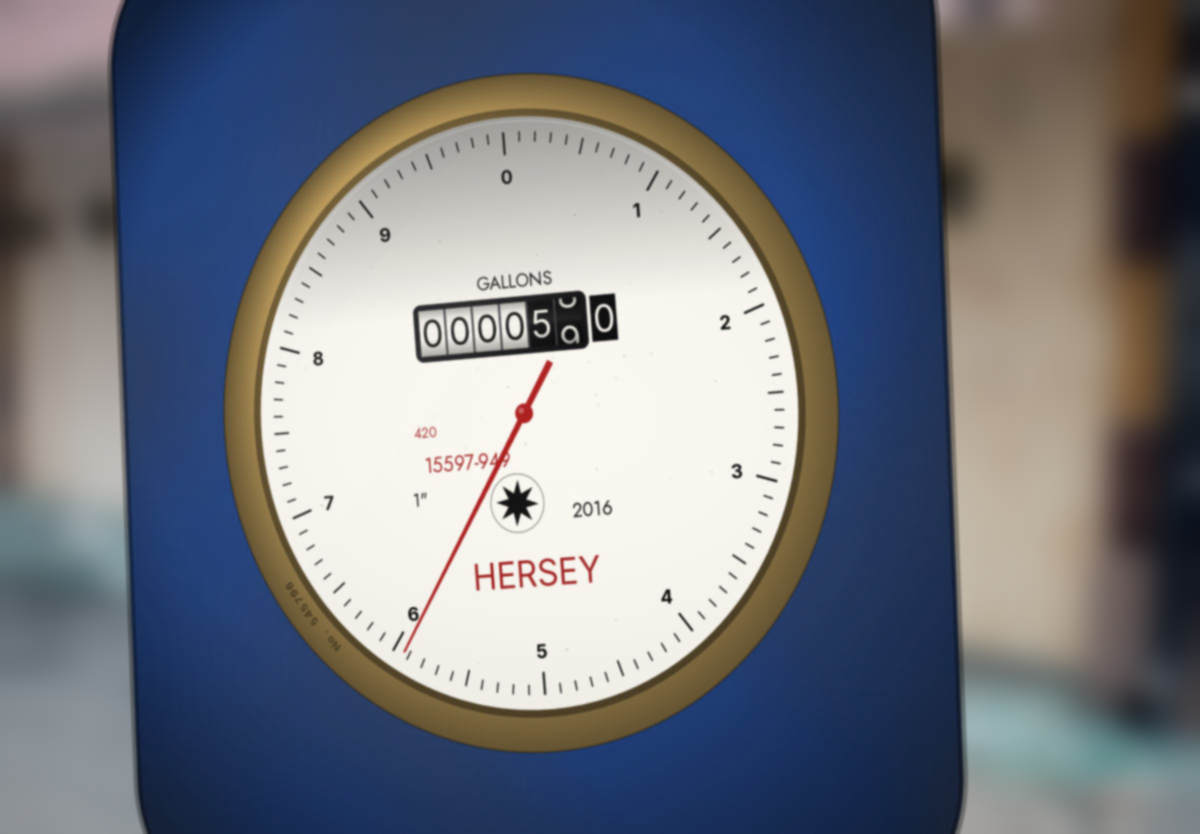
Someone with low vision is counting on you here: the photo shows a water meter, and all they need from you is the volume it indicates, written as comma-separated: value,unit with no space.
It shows 585.9,gal
